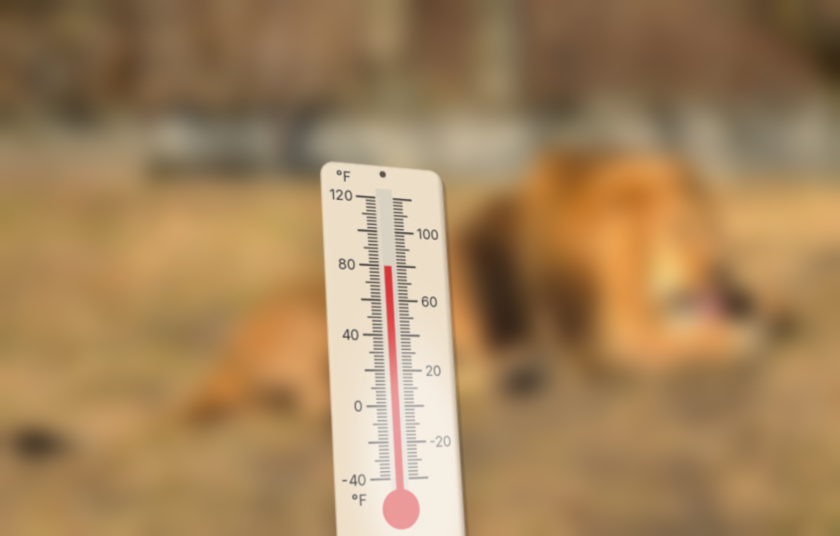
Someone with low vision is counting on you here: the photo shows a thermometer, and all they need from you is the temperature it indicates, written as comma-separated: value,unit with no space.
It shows 80,°F
